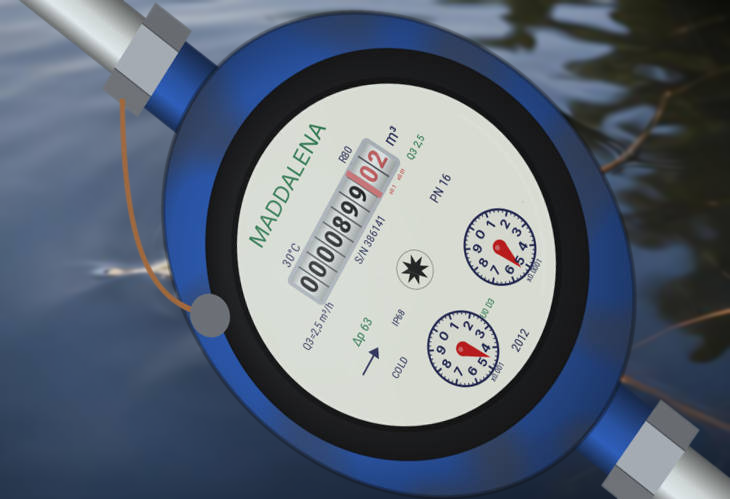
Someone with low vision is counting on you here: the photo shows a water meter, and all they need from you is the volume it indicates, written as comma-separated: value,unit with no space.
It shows 899.0245,m³
